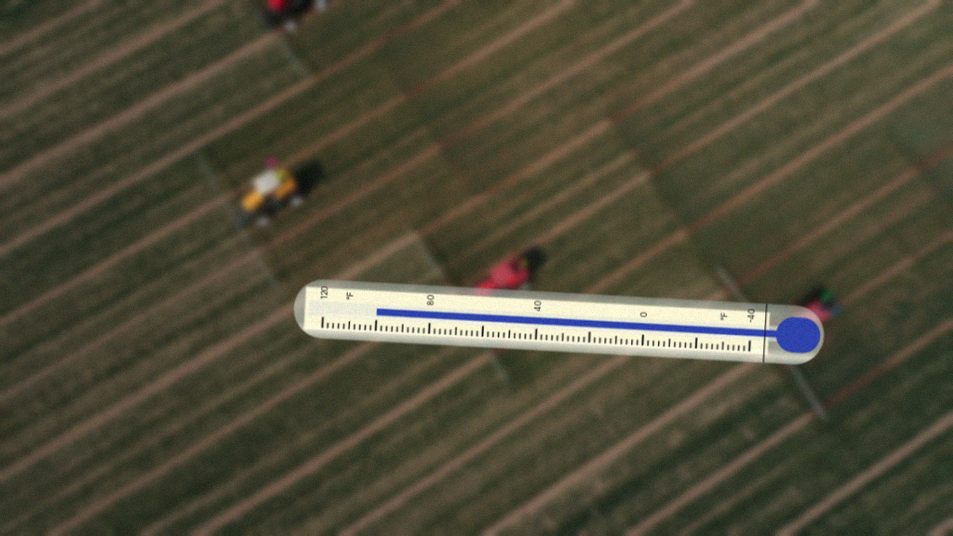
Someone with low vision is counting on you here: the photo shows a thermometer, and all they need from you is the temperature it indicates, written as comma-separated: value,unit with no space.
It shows 100,°F
